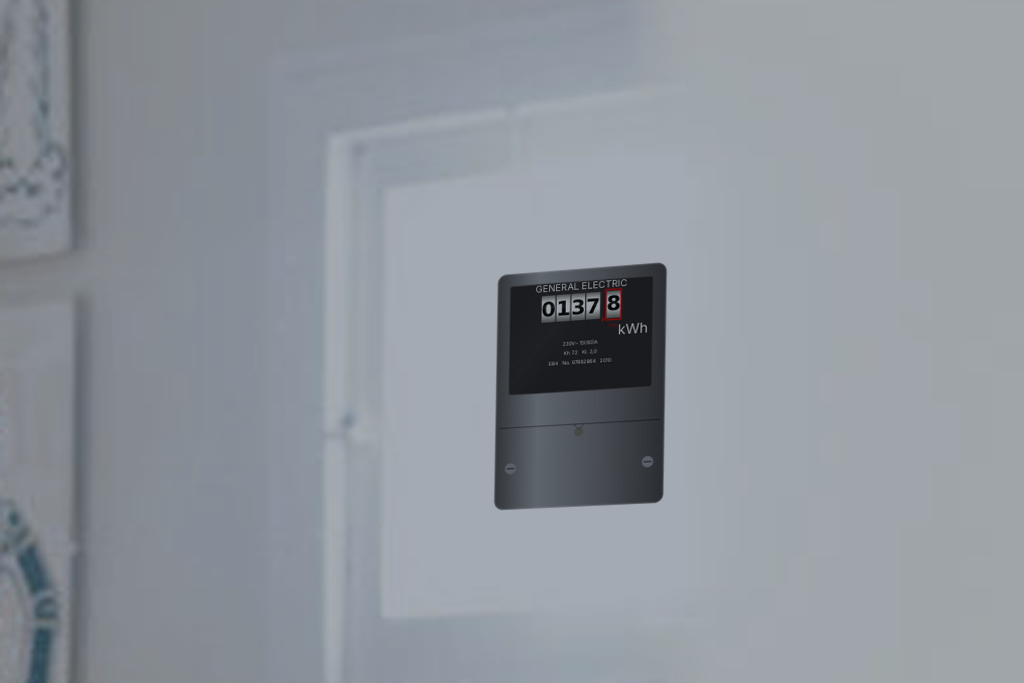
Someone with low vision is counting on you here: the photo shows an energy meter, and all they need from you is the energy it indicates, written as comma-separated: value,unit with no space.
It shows 137.8,kWh
